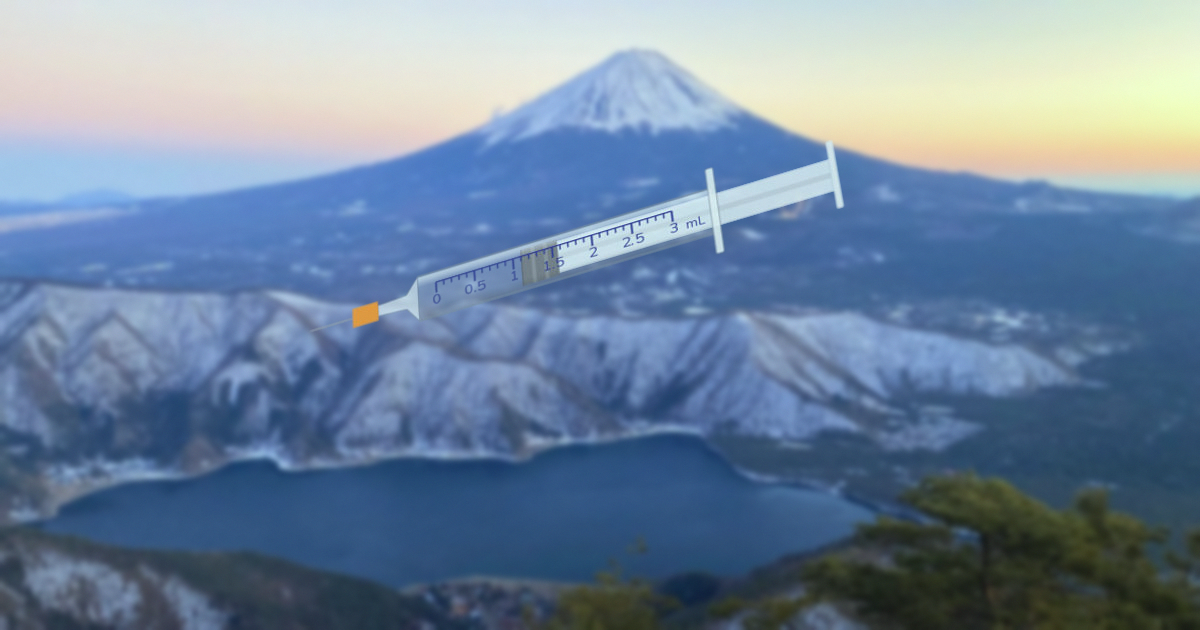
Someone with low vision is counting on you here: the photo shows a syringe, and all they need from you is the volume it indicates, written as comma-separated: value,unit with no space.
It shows 1.1,mL
